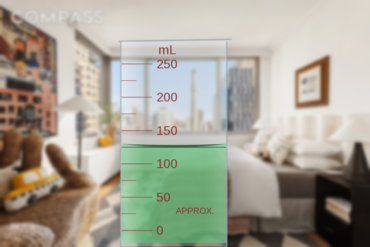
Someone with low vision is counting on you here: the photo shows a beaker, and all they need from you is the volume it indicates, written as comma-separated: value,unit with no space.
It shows 125,mL
